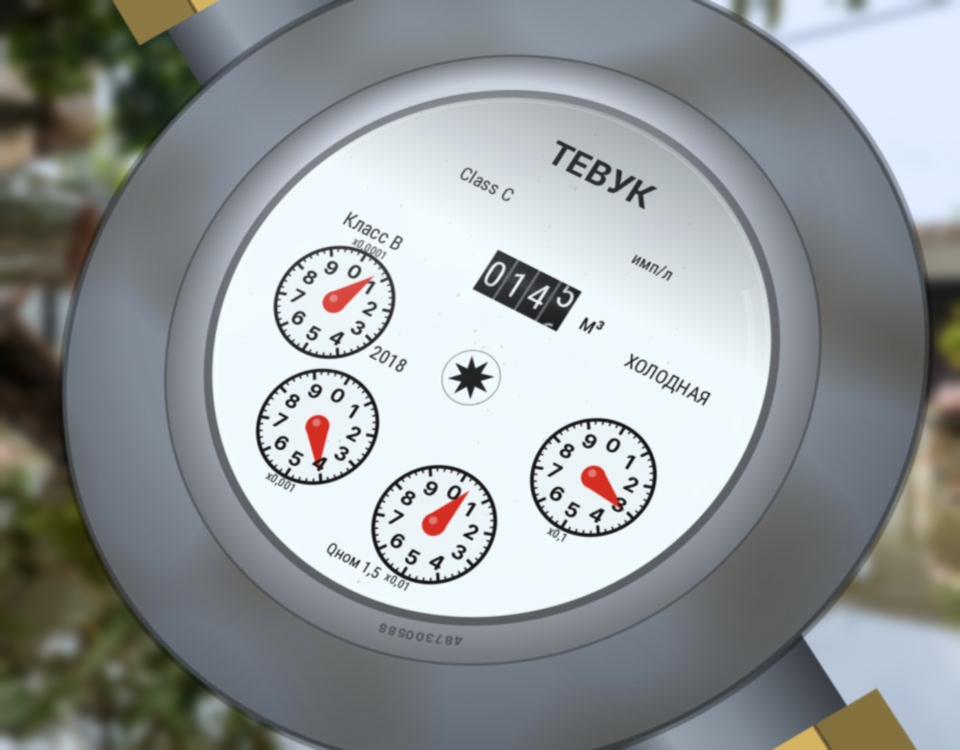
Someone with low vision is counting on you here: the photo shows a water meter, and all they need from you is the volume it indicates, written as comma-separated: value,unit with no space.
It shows 145.3040,m³
